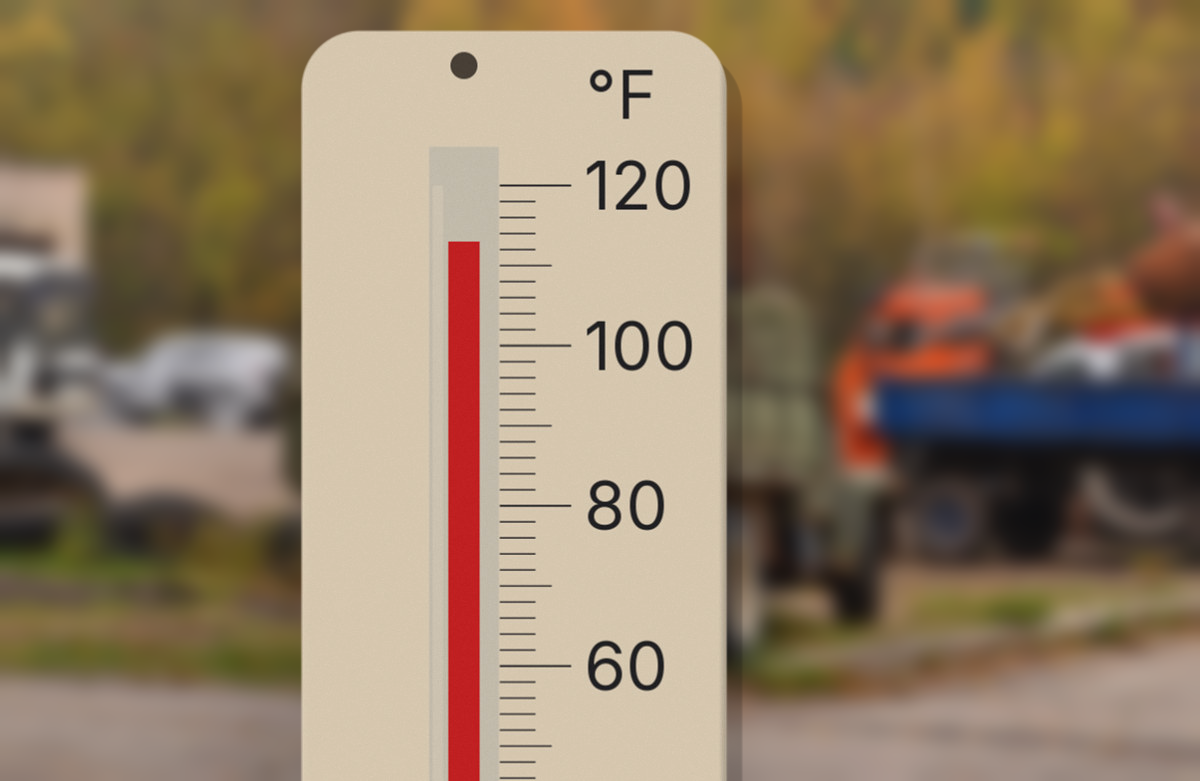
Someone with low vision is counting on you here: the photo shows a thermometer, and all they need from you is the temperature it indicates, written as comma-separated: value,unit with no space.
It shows 113,°F
